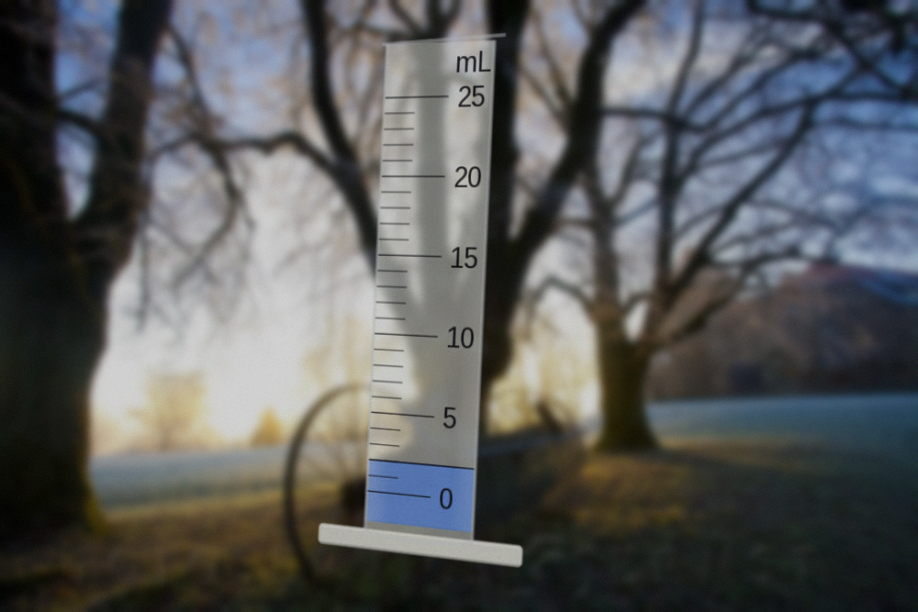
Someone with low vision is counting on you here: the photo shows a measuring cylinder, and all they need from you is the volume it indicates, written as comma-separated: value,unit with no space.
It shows 2,mL
